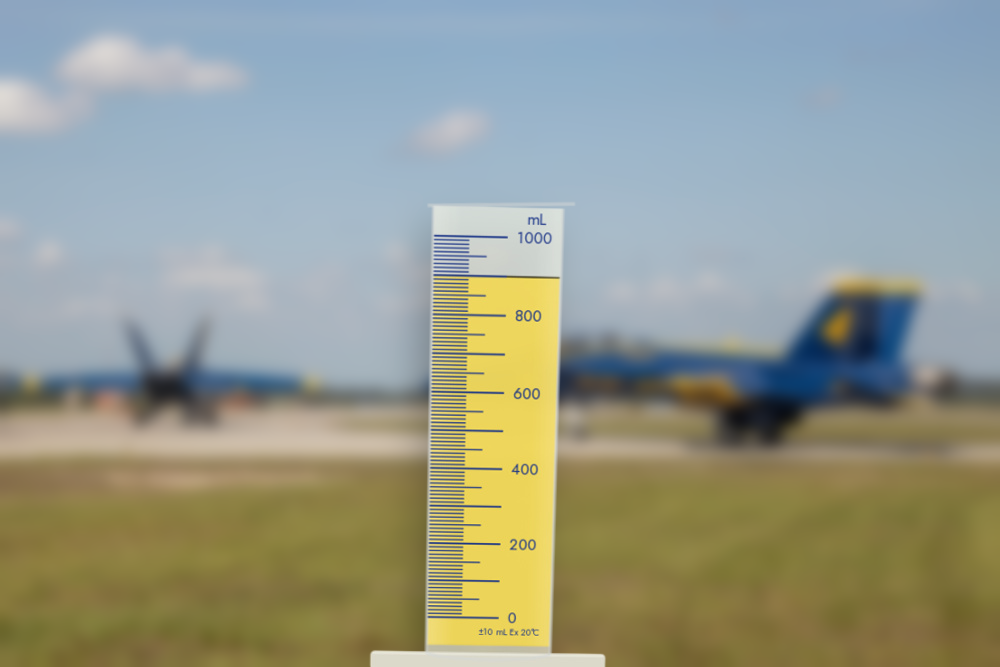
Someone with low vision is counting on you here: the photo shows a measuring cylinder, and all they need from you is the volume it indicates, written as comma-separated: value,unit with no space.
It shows 900,mL
